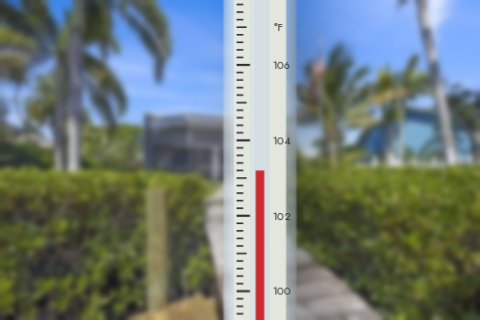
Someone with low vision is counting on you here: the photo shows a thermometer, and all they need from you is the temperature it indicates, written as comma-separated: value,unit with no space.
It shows 103.2,°F
